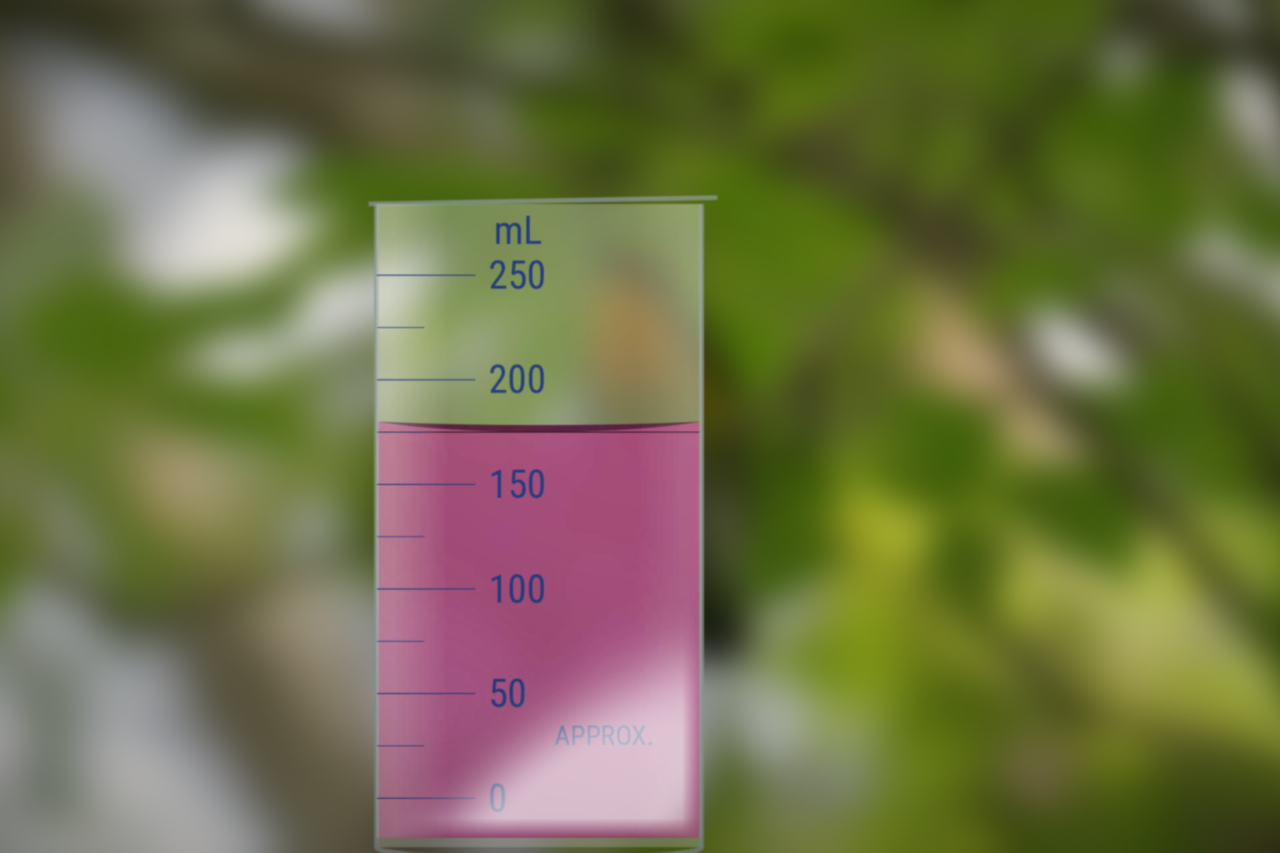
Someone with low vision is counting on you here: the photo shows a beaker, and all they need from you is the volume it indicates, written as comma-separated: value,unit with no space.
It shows 175,mL
